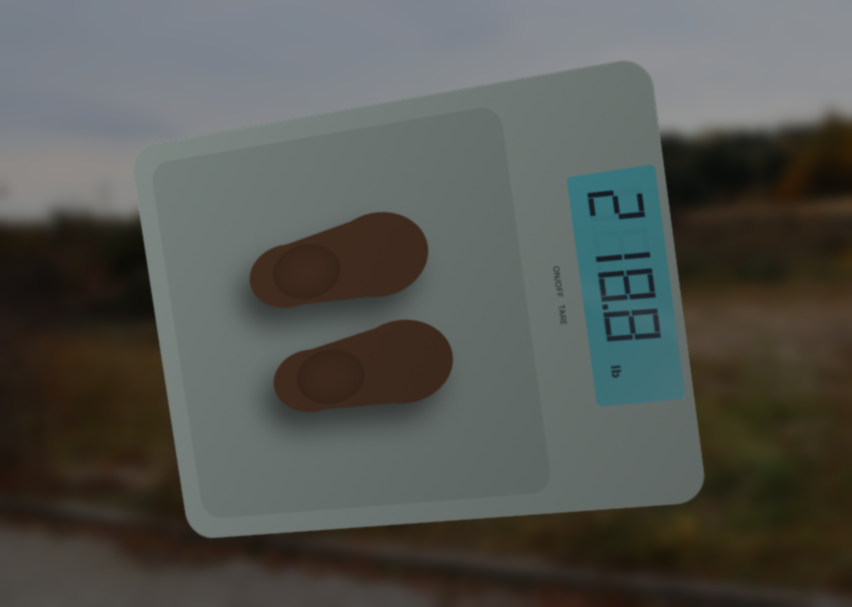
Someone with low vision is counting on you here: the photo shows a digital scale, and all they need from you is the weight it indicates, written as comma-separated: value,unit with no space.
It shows 218.8,lb
